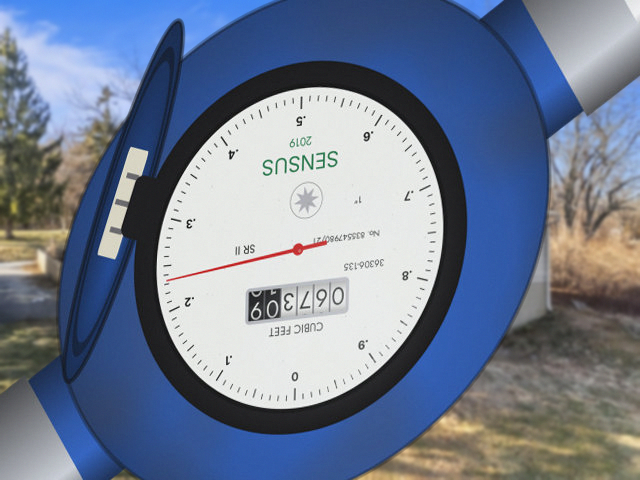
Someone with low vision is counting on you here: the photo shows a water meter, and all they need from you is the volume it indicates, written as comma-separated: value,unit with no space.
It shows 67309.23,ft³
